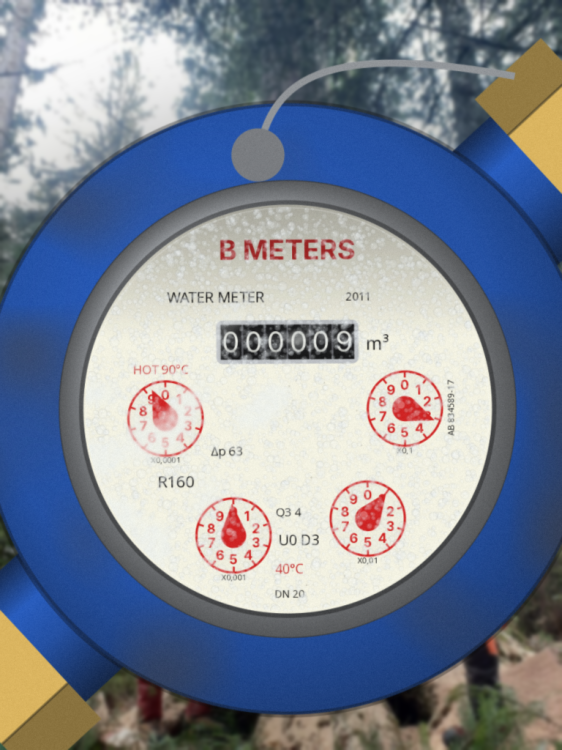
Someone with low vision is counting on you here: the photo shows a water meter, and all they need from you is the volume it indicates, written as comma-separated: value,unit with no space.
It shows 9.3099,m³
